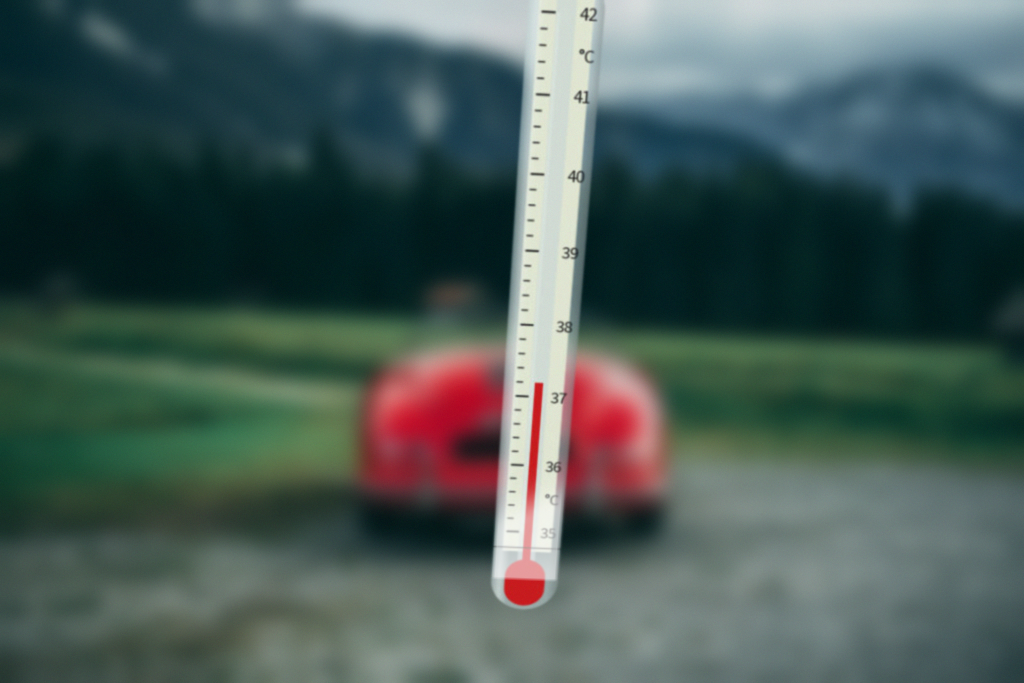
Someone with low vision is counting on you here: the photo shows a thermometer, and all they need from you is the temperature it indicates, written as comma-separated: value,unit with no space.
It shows 37.2,°C
